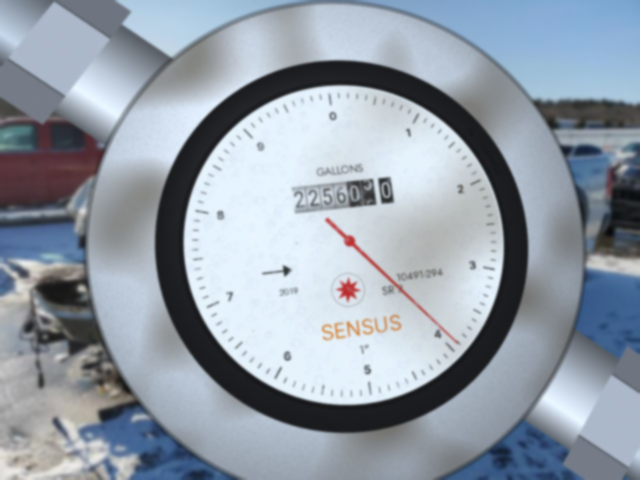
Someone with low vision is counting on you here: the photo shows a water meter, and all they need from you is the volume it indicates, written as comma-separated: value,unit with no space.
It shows 2256053.9,gal
